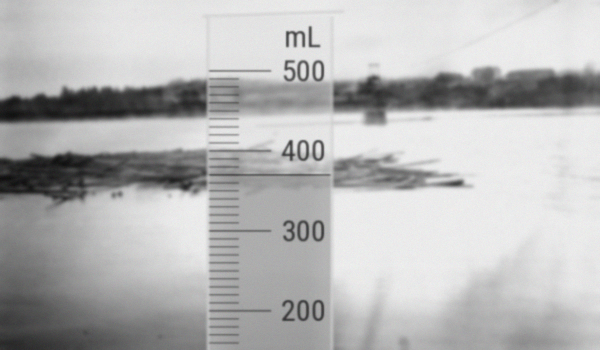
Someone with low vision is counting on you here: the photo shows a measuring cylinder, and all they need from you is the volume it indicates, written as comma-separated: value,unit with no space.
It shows 370,mL
